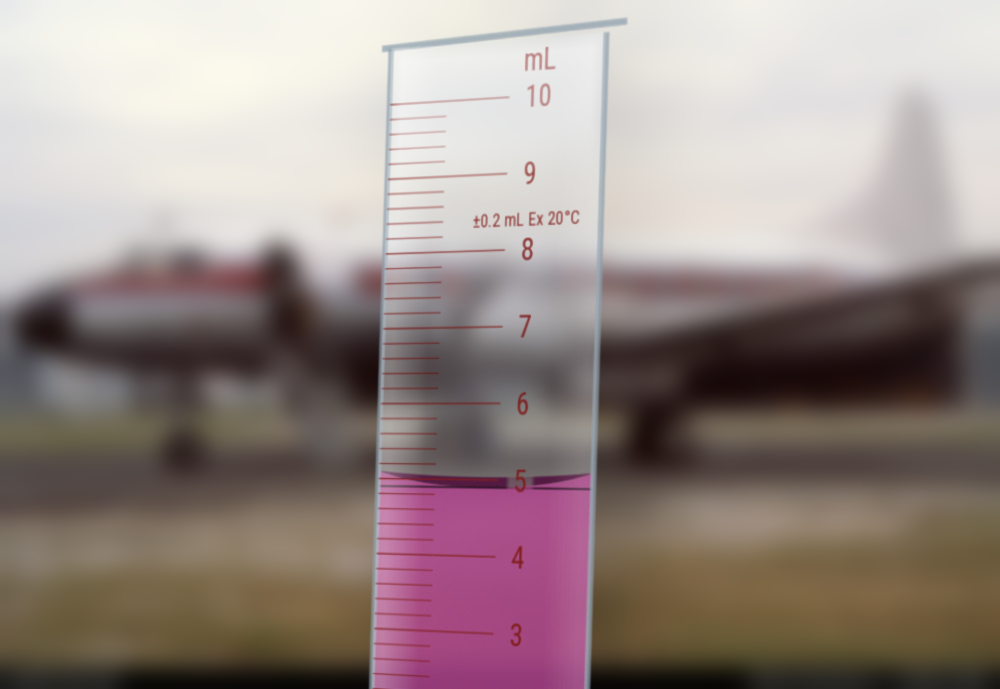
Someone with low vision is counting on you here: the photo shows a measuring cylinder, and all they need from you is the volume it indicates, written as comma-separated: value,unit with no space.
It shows 4.9,mL
